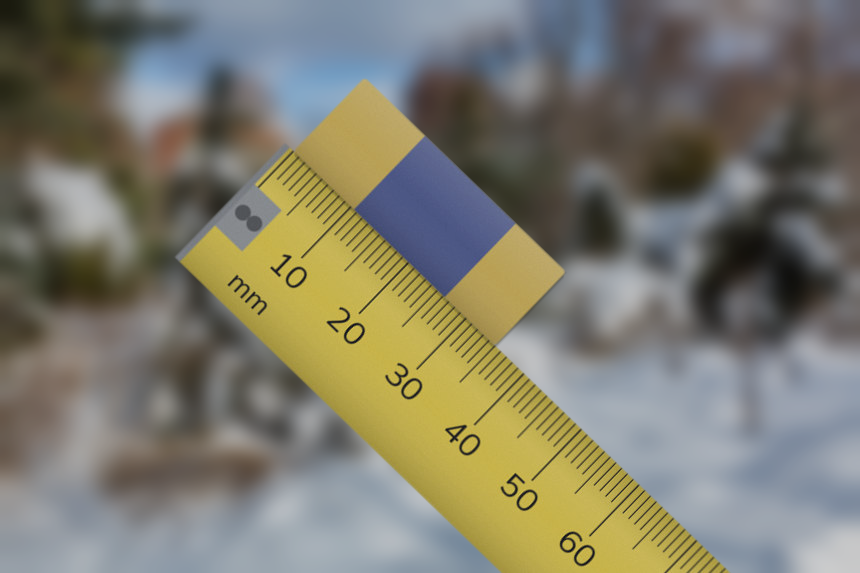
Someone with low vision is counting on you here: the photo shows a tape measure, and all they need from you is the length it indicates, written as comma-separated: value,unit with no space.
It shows 35,mm
